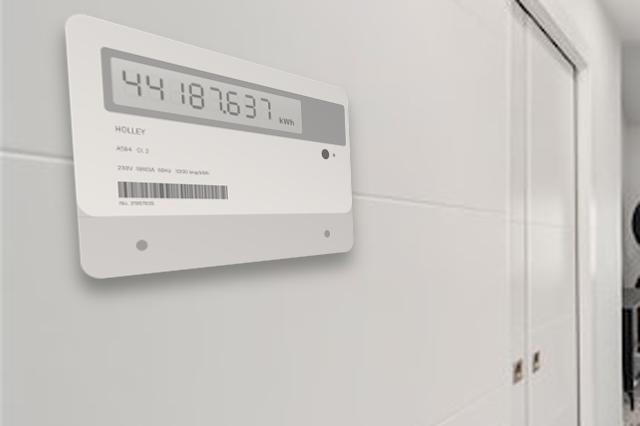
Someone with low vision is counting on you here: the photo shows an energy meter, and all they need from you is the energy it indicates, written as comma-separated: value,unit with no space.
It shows 44187.637,kWh
